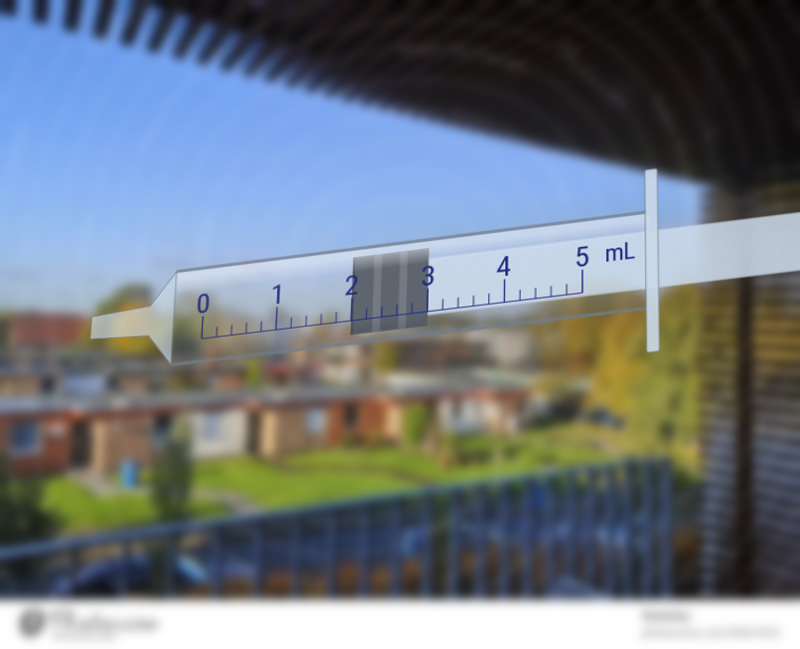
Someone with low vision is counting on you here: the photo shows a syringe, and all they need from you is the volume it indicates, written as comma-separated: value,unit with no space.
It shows 2,mL
